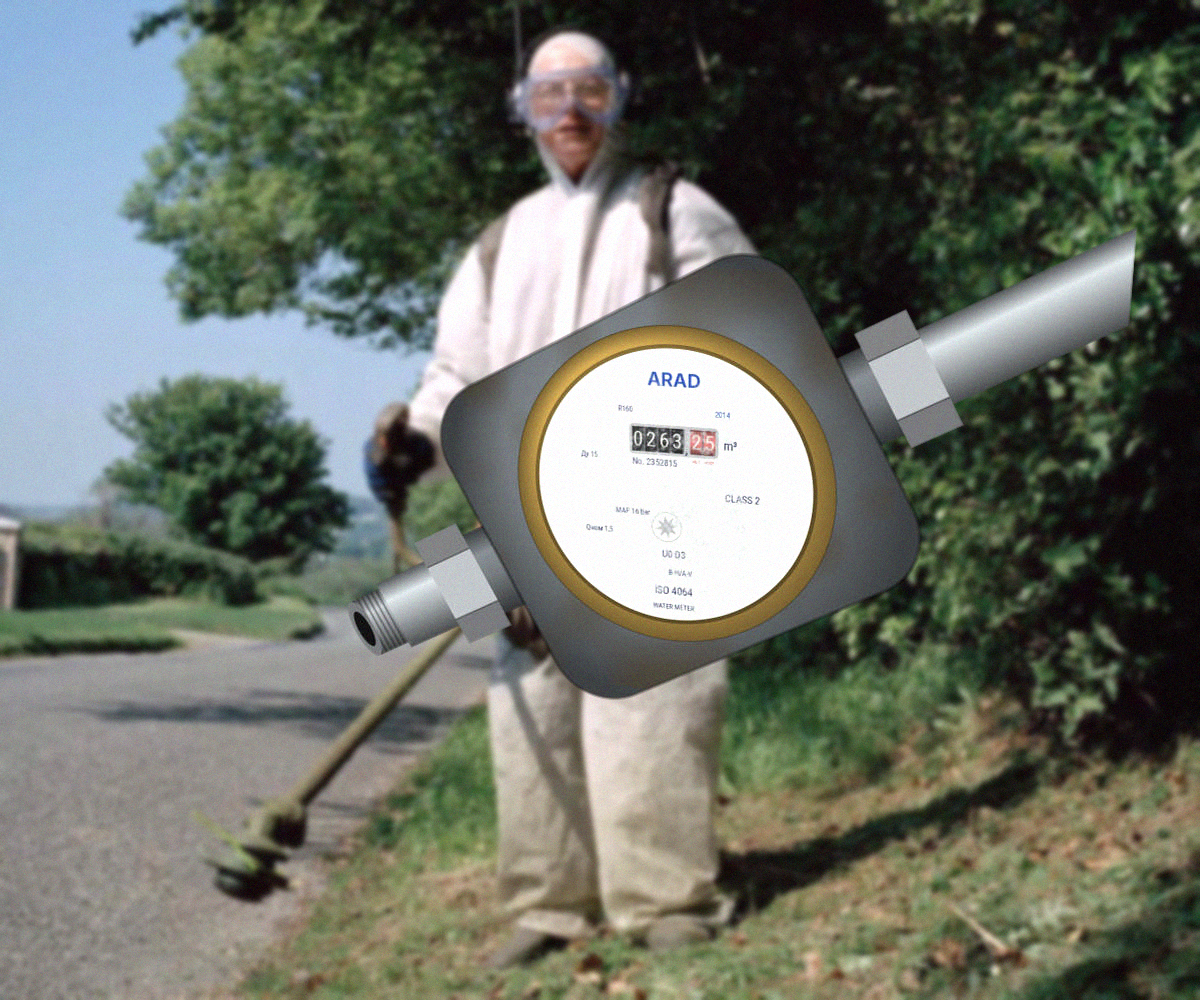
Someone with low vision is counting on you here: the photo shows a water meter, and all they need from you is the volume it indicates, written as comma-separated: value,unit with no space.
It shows 263.25,m³
